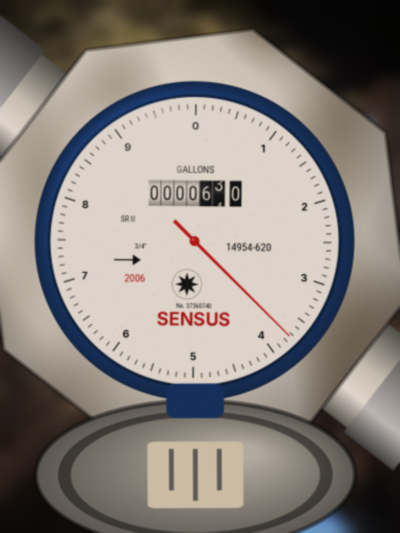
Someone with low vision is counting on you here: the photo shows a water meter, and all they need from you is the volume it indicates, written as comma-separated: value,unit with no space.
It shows 633.7,gal
